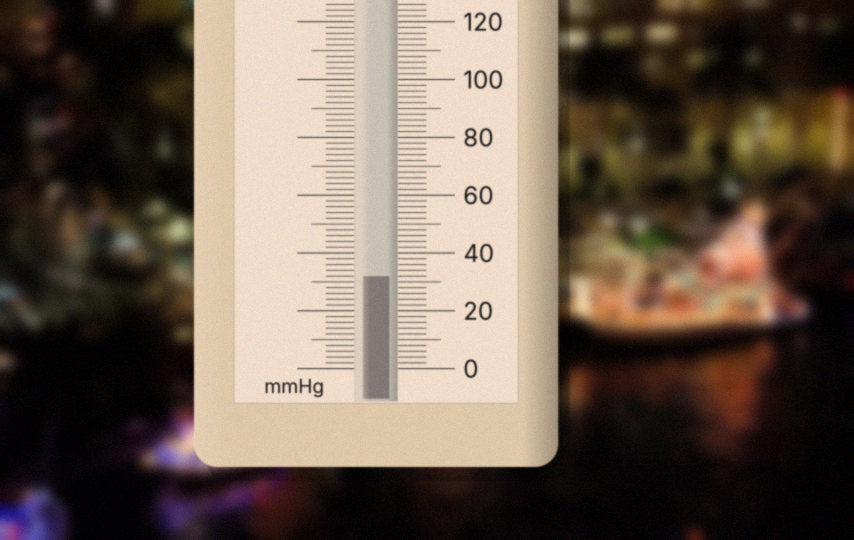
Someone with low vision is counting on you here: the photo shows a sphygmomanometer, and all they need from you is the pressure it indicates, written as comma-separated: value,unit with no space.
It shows 32,mmHg
